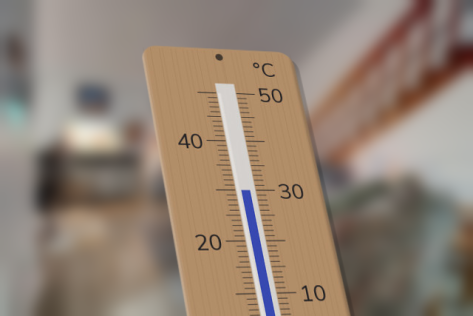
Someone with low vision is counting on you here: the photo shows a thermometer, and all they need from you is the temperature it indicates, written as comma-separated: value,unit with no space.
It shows 30,°C
